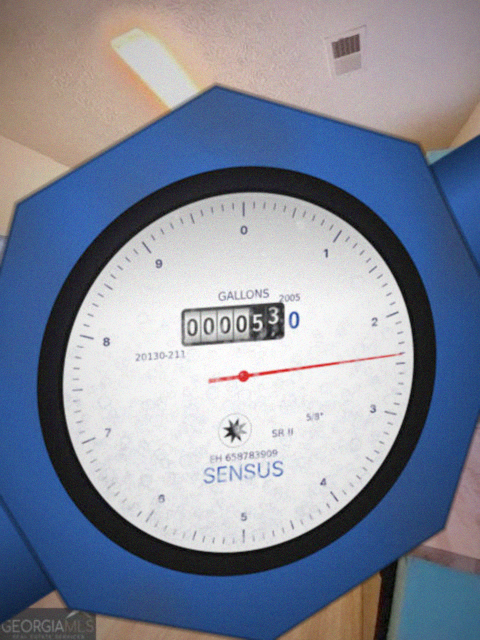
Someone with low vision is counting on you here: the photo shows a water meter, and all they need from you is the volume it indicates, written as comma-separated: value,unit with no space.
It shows 532.4,gal
